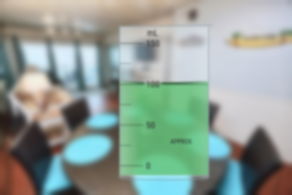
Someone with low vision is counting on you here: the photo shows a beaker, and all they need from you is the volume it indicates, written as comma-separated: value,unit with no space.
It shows 100,mL
